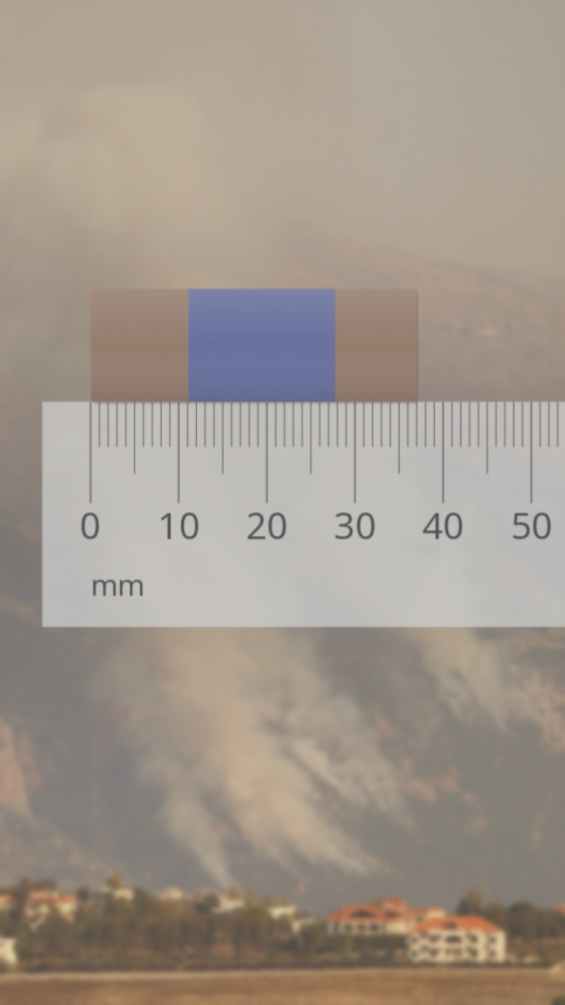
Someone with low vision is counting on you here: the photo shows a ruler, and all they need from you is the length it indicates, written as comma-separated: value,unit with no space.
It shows 37,mm
